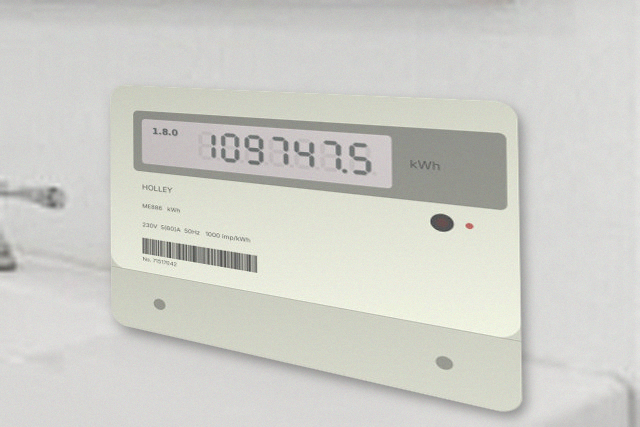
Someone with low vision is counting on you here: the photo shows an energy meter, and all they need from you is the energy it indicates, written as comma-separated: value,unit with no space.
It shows 109747.5,kWh
